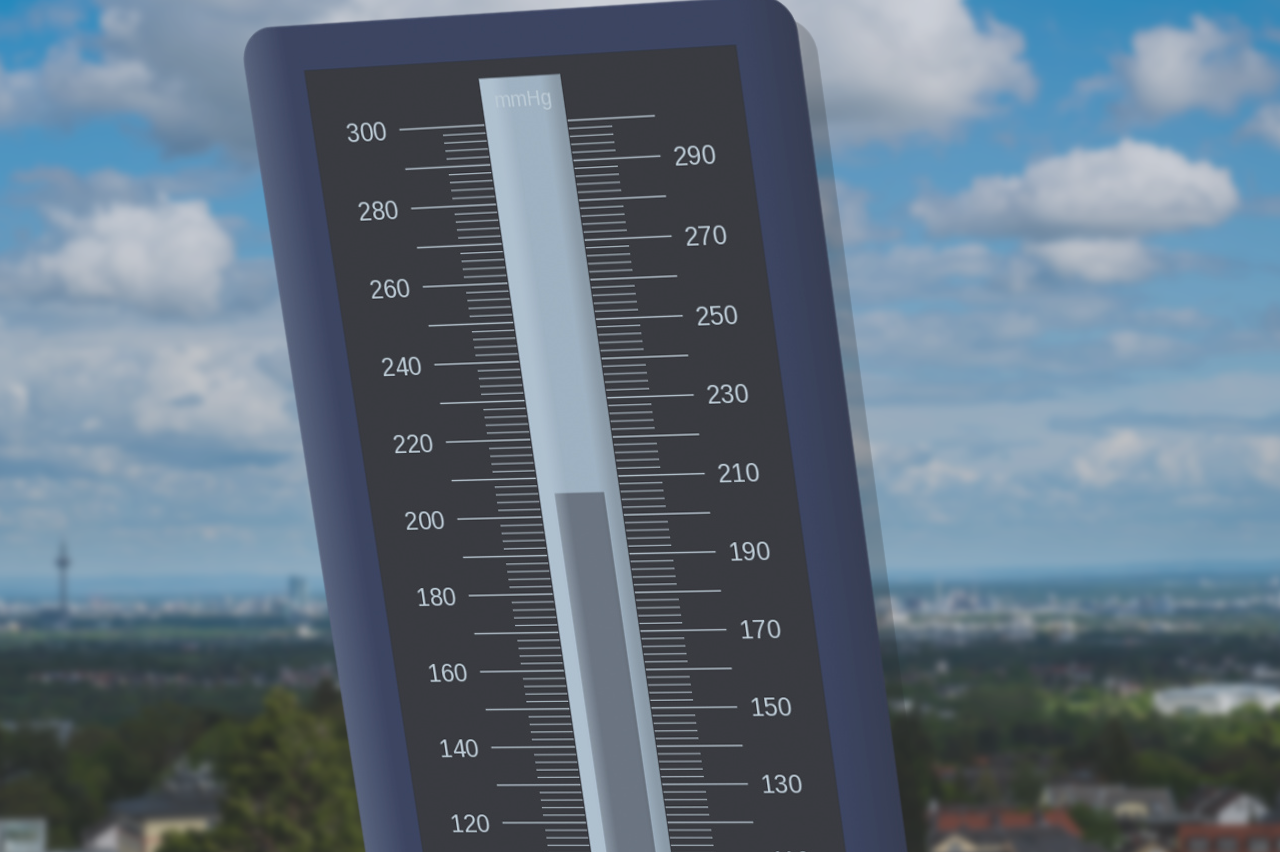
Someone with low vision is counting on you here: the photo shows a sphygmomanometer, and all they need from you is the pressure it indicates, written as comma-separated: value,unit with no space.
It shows 206,mmHg
